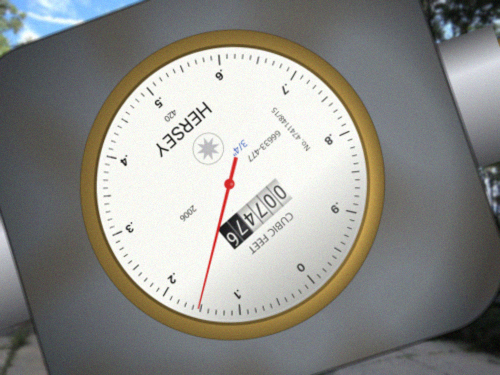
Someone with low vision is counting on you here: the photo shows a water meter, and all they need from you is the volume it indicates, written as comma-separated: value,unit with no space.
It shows 7476.15,ft³
